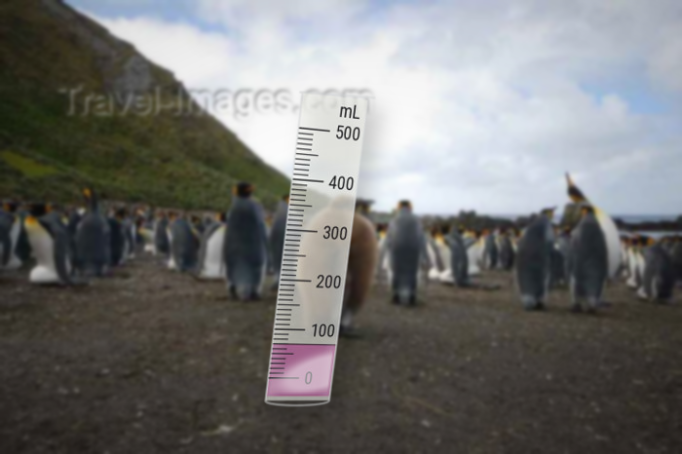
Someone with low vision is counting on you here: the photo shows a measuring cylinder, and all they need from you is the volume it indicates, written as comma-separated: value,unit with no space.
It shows 70,mL
